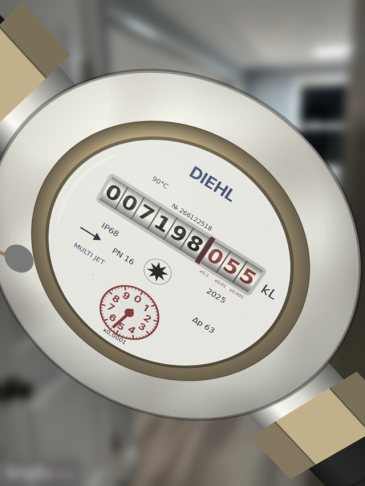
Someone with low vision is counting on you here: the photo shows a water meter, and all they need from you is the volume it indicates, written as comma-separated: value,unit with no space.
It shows 7198.0555,kL
